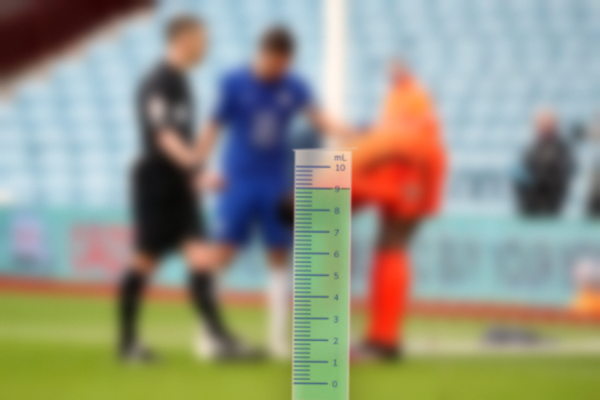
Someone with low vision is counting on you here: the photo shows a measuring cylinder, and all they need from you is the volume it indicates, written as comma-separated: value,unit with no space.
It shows 9,mL
